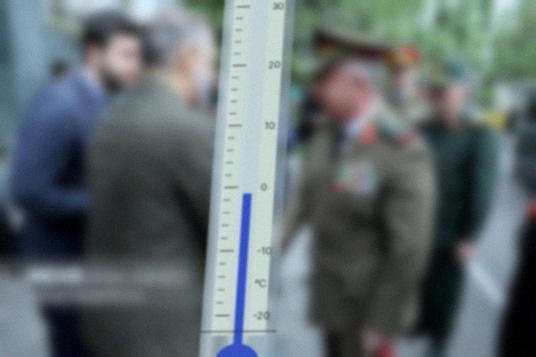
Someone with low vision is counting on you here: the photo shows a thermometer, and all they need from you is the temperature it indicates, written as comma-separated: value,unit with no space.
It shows -1,°C
